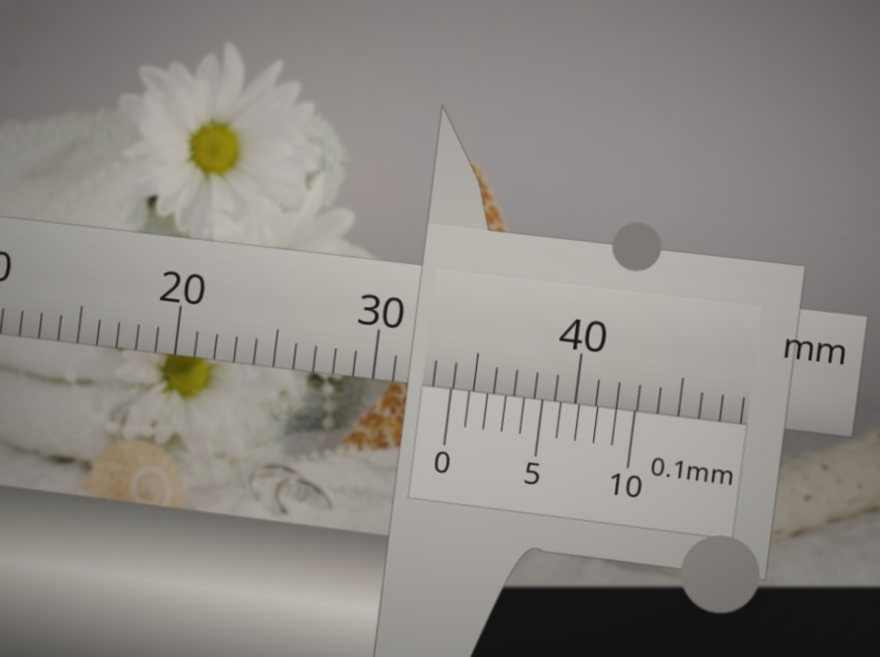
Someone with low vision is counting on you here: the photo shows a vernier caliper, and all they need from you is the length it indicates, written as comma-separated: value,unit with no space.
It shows 33.9,mm
